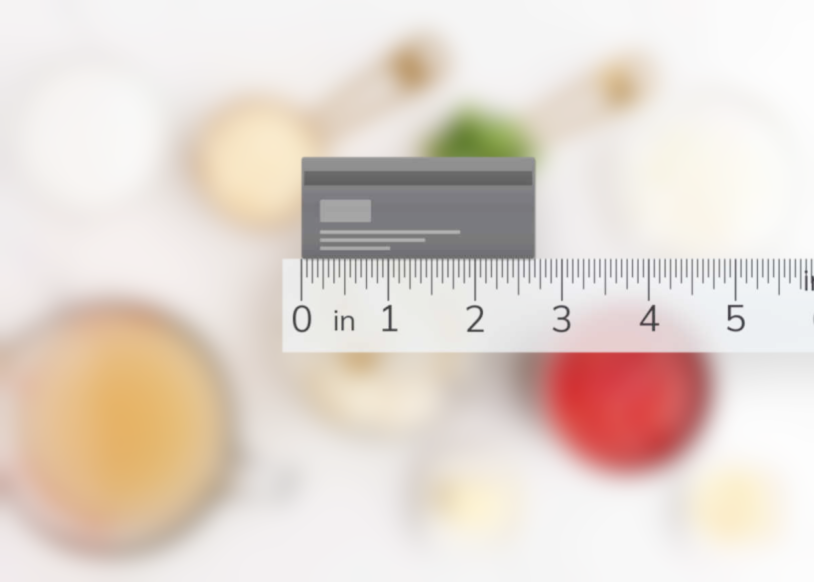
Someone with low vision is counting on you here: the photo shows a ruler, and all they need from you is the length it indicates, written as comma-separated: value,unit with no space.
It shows 2.6875,in
